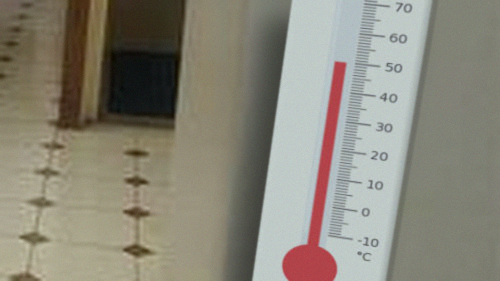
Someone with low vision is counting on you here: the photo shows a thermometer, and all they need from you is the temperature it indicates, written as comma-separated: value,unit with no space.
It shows 50,°C
